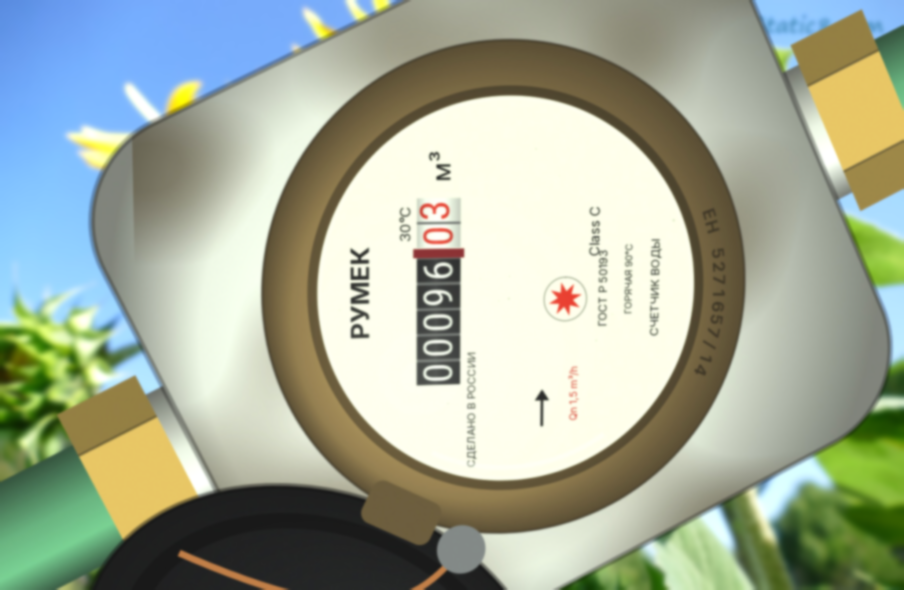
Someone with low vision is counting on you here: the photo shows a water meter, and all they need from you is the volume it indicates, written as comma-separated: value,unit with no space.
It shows 96.03,m³
